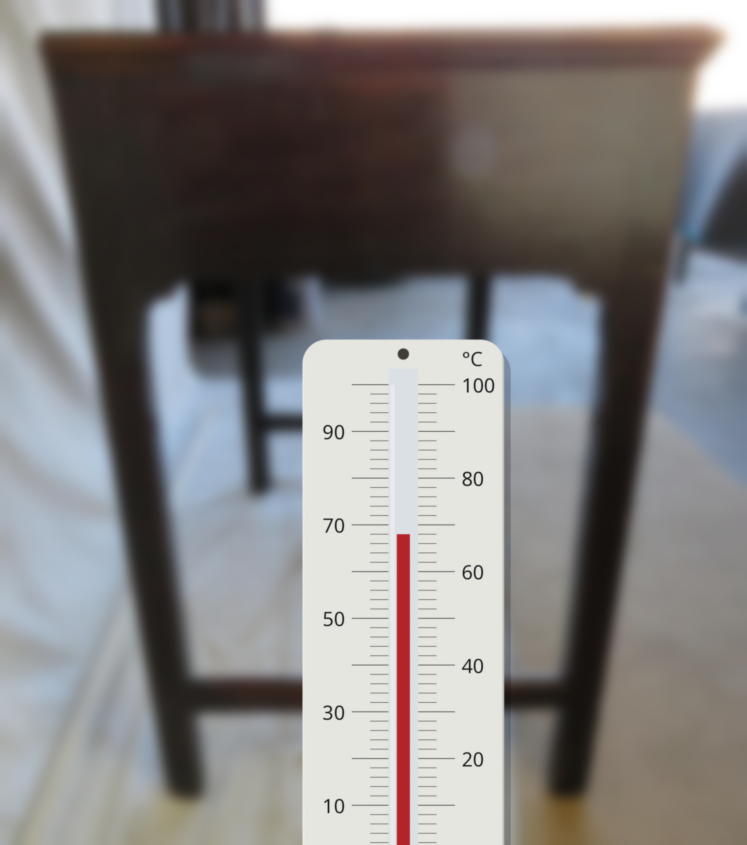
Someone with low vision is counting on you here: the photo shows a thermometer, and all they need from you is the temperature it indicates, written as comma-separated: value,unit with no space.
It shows 68,°C
